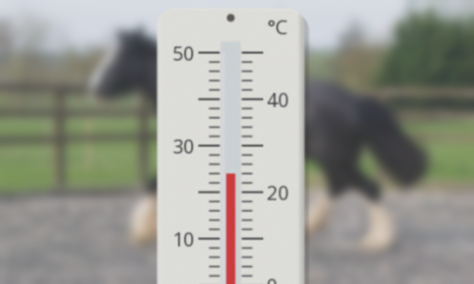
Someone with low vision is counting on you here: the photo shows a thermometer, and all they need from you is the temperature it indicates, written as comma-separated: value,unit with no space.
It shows 24,°C
